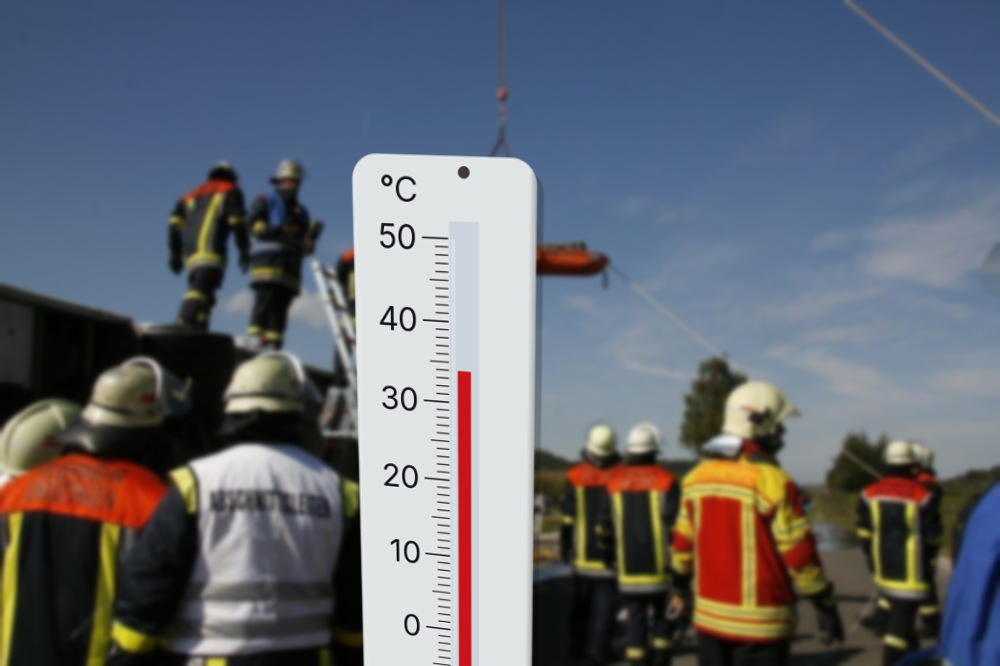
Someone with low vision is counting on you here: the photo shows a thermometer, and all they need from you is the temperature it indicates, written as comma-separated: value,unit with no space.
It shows 34,°C
